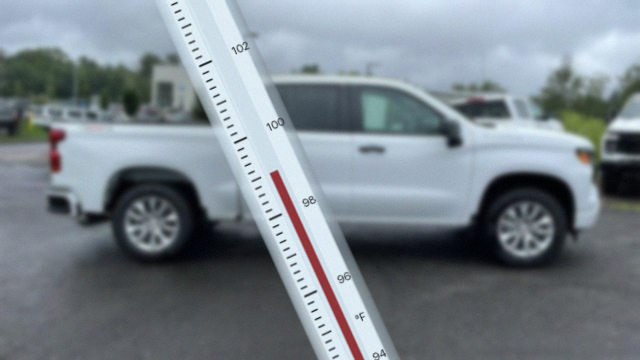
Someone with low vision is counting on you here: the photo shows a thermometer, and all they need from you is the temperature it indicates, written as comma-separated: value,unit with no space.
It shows 99,°F
